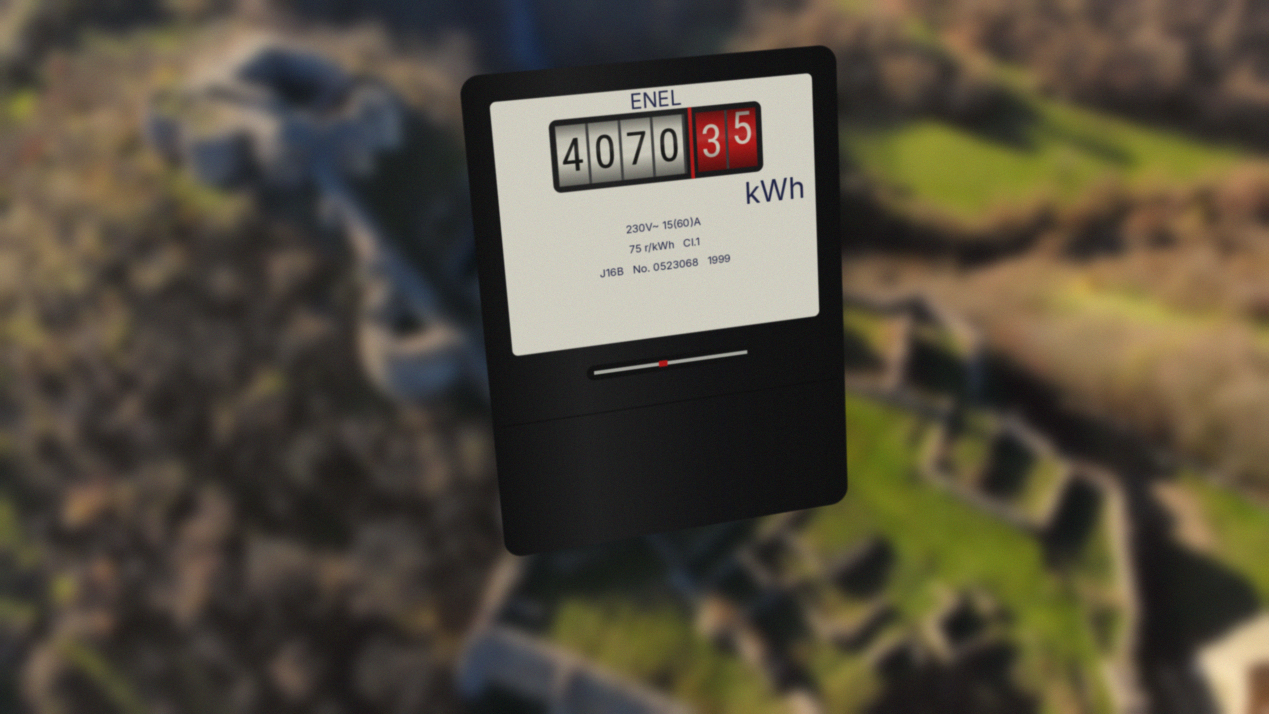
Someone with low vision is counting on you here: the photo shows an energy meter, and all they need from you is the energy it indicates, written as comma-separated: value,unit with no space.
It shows 4070.35,kWh
